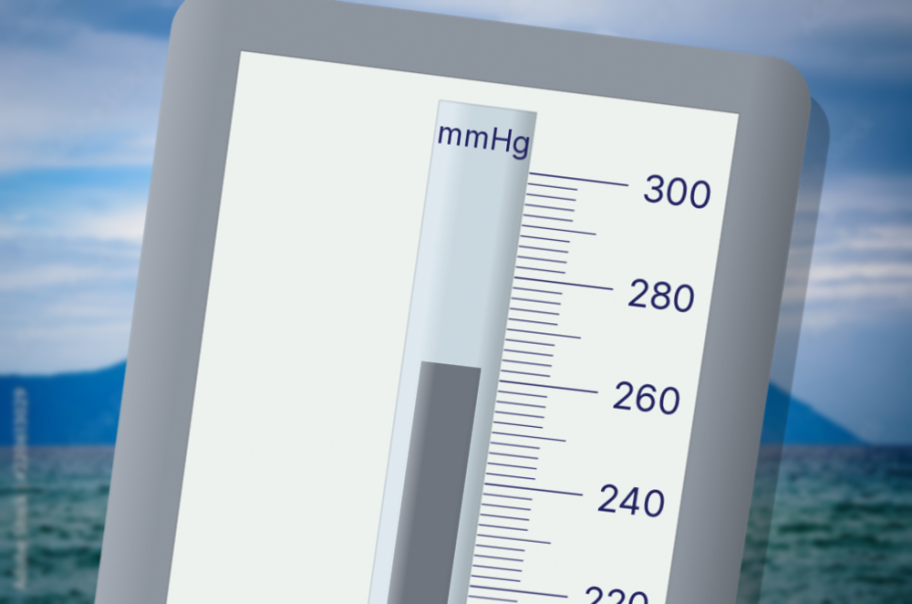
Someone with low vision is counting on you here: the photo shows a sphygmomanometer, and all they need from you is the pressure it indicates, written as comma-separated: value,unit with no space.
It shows 262,mmHg
